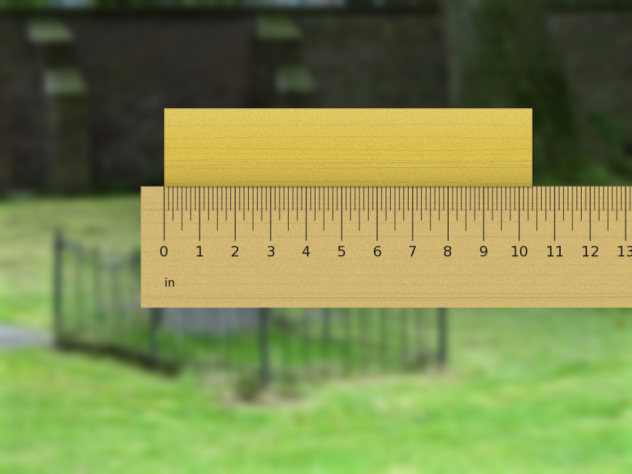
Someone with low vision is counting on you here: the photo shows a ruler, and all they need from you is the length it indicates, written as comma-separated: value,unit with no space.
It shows 10.375,in
